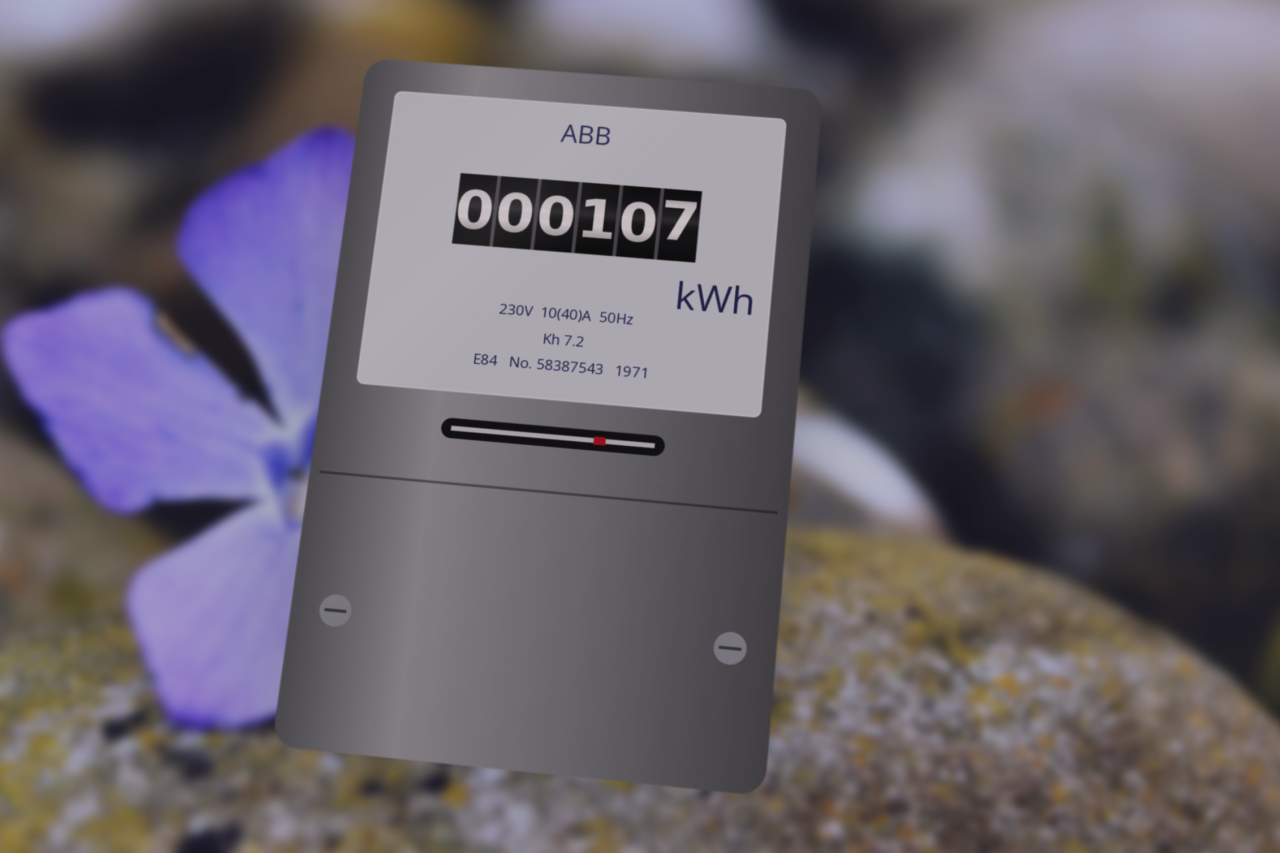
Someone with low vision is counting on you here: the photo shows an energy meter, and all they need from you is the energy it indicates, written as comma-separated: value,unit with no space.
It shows 107,kWh
